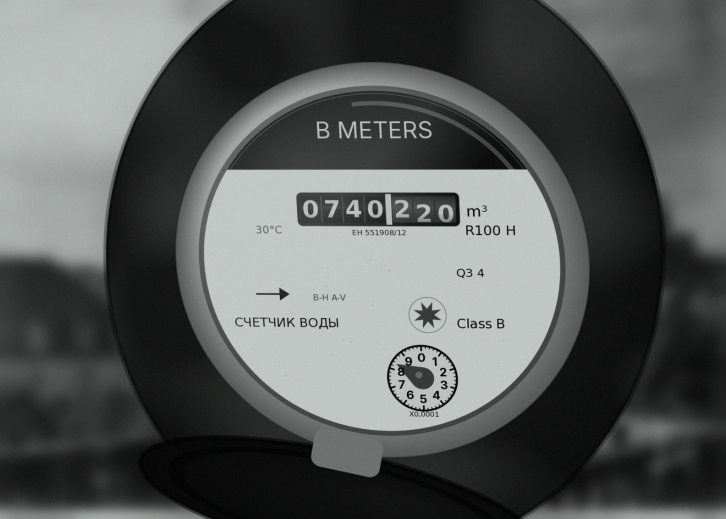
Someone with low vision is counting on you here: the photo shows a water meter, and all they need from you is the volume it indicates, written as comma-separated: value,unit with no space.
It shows 740.2198,m³
